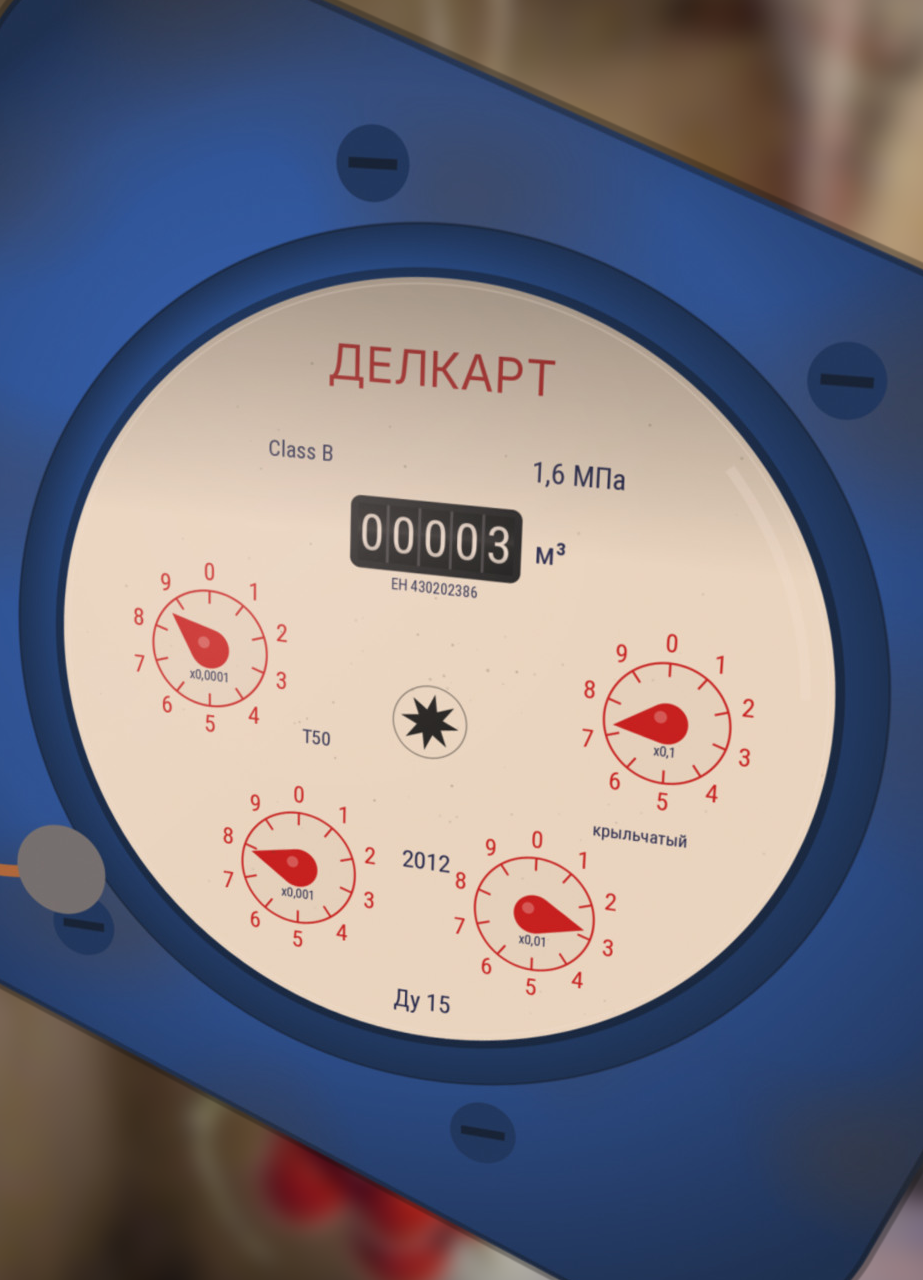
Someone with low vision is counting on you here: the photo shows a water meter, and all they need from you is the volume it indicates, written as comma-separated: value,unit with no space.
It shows 3.7278,m³
